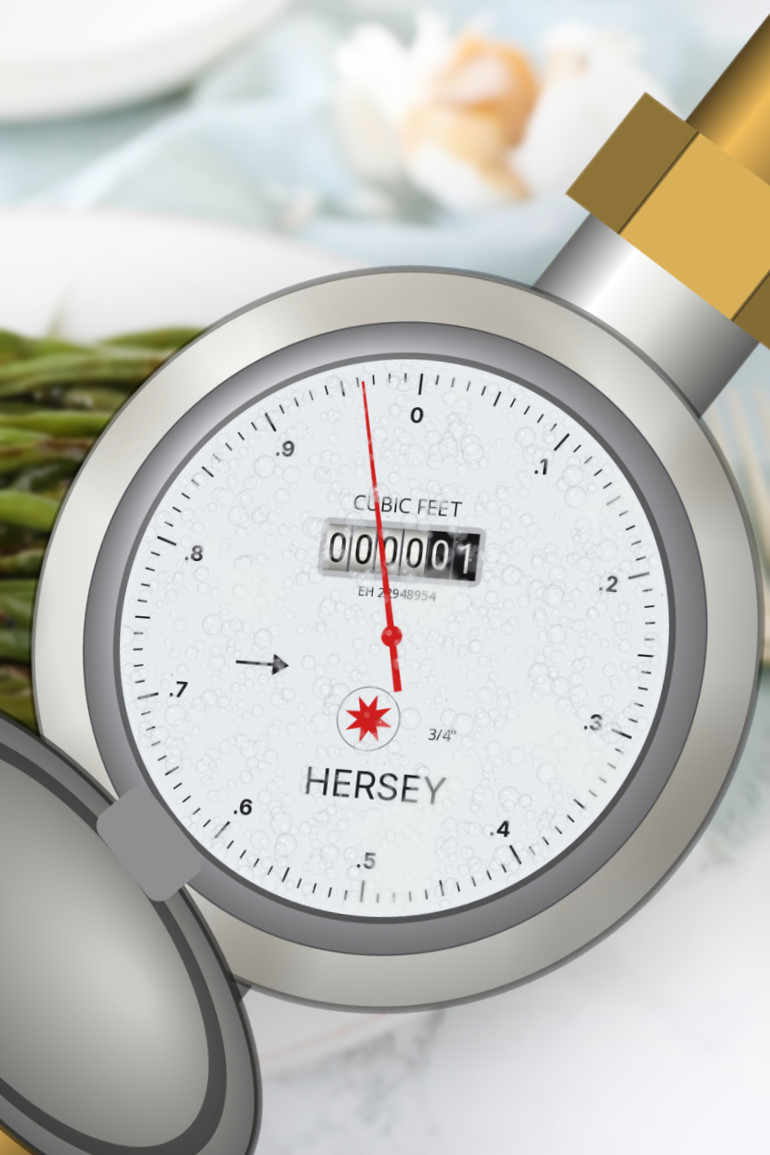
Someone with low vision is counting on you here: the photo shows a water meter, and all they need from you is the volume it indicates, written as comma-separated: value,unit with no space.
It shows 0.96,ft³
